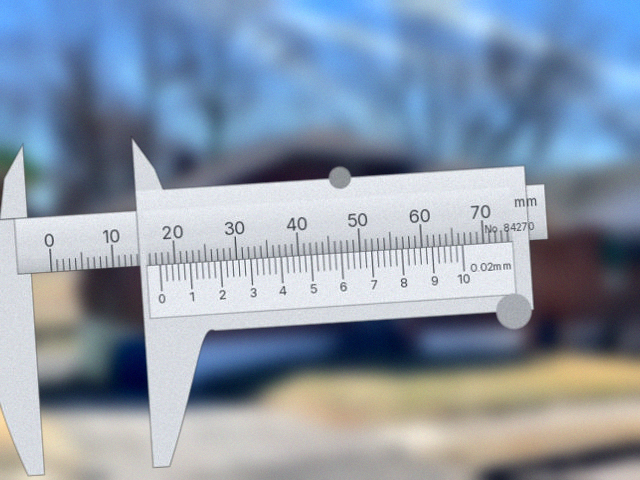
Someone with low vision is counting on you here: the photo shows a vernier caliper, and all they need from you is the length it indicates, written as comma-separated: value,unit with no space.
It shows 17.6,mm
